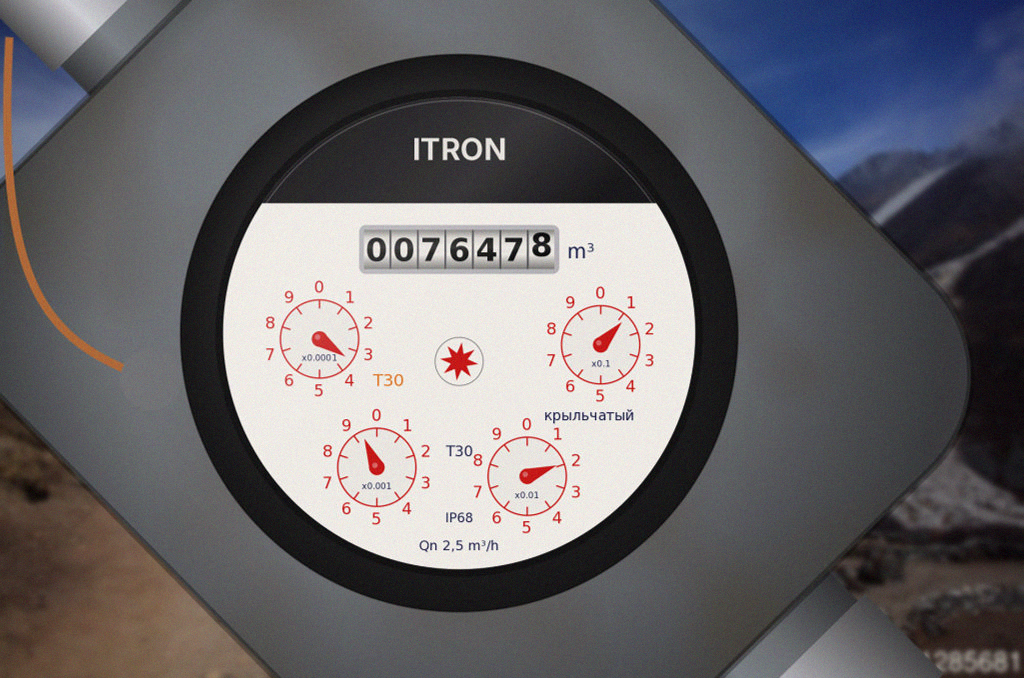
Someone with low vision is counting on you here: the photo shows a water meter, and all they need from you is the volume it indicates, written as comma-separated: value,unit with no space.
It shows 76478.1193,m³
